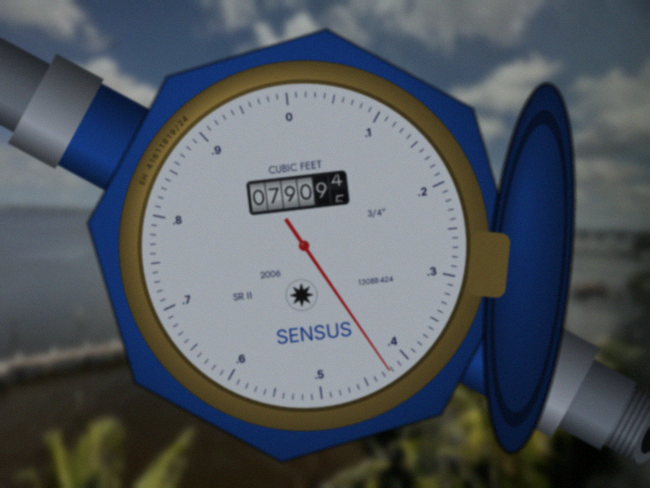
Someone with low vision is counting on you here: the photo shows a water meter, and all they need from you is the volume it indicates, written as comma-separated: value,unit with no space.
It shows 79094.42,ft³
